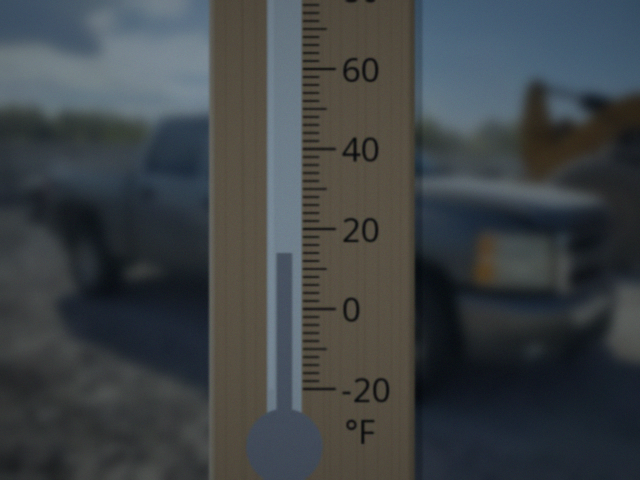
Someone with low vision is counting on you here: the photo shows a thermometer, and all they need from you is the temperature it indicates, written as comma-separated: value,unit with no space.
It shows 14,°F
